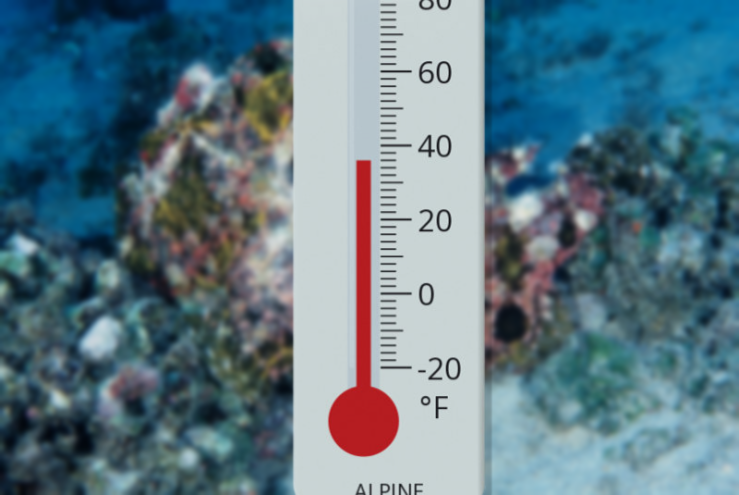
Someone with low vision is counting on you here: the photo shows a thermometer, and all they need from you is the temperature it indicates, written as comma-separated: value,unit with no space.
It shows 36,°F
